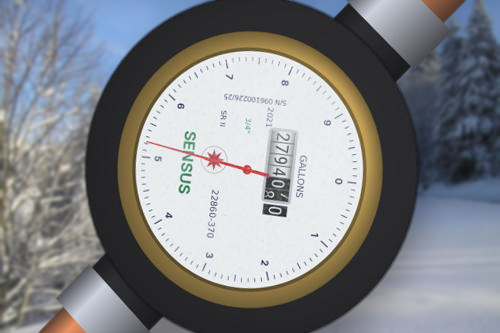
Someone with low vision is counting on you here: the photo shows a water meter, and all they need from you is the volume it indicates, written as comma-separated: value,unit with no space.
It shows 2794075.2,gal
